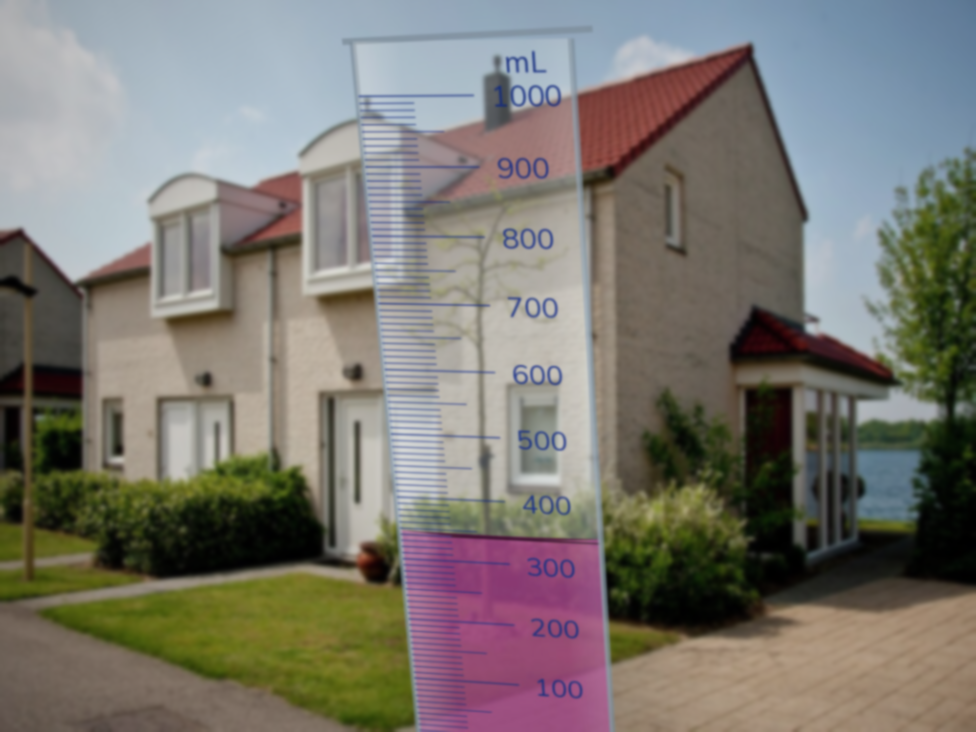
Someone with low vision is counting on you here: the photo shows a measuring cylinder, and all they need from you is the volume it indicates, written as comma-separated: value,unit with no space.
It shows 340,mL
